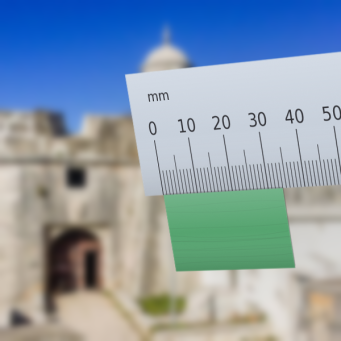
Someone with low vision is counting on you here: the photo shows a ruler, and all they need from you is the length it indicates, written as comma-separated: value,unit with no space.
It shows 34,mm
